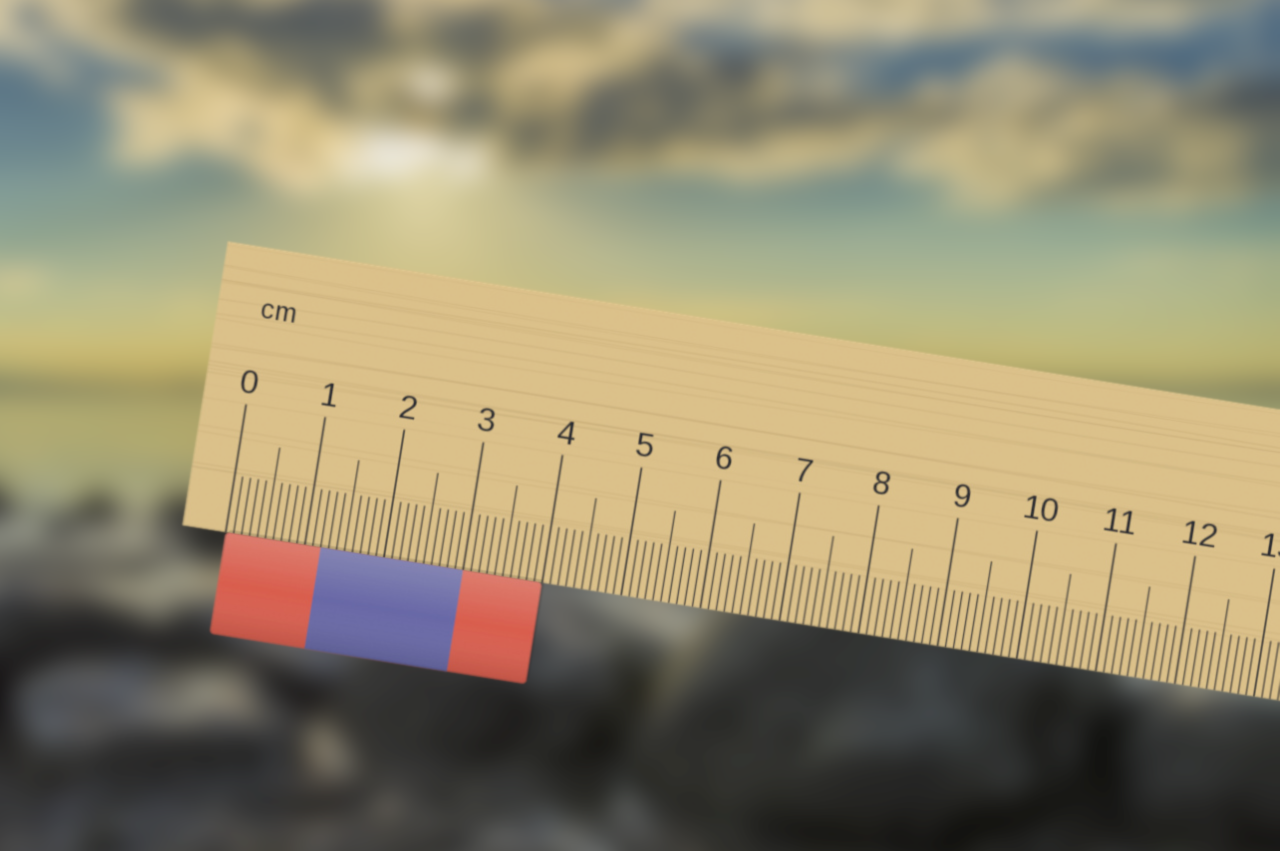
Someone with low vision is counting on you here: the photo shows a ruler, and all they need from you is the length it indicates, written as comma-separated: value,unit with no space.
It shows 4,cm
